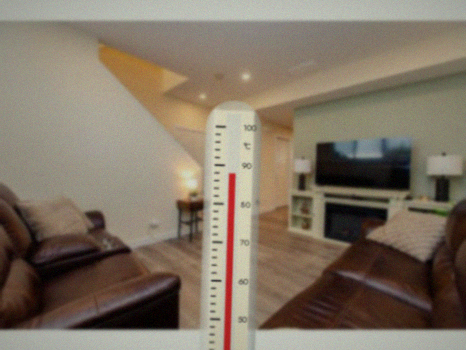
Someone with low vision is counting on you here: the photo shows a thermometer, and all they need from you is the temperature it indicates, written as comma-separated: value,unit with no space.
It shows 88,°C
